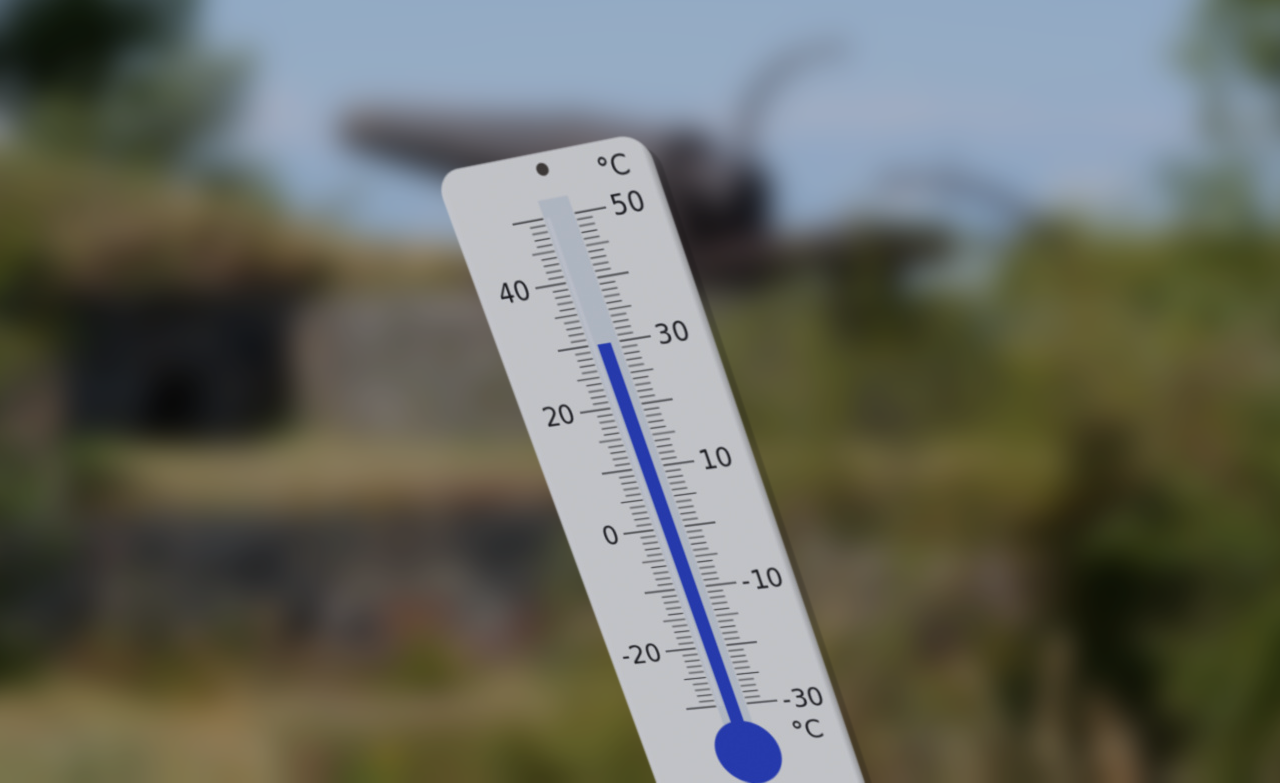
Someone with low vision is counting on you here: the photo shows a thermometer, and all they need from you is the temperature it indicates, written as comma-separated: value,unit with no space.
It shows 30,°C
